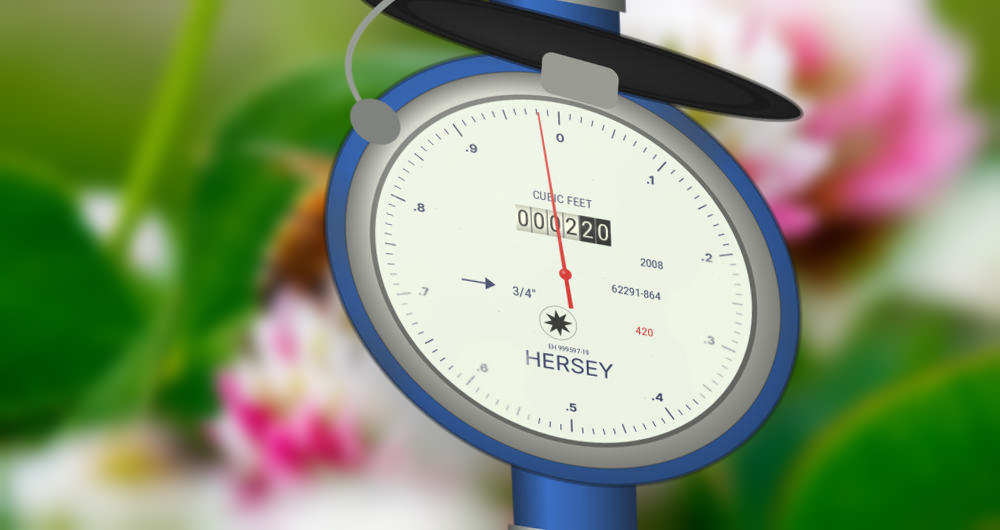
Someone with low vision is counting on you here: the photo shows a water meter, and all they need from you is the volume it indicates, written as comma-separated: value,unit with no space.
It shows 219.98,ft³
